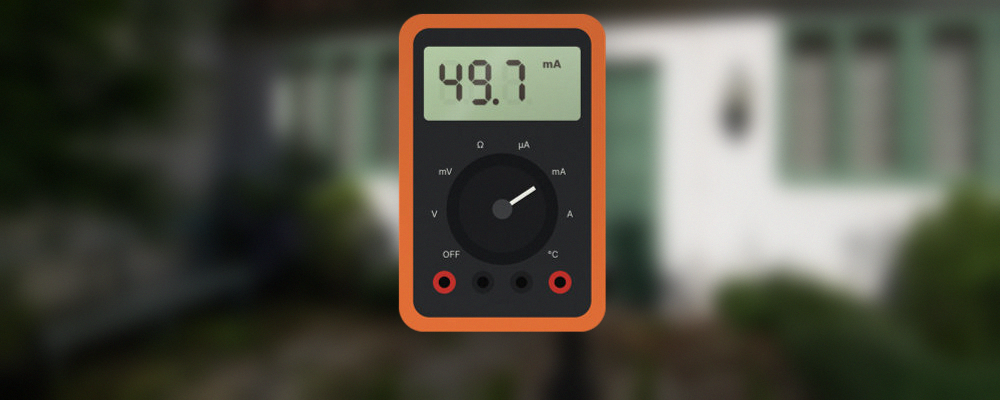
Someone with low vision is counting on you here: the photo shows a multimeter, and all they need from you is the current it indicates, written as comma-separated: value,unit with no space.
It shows 49.7,mA
